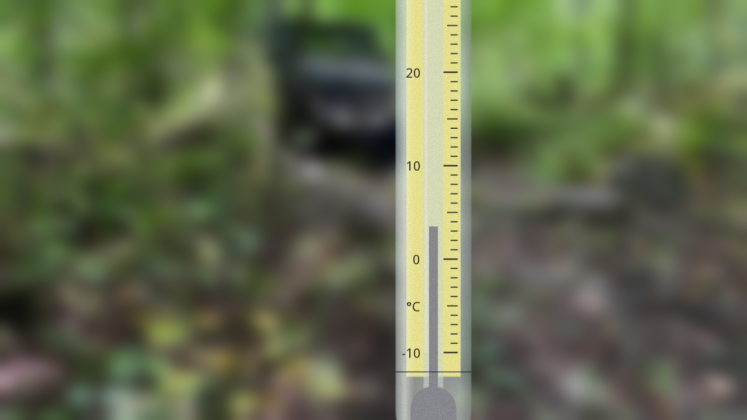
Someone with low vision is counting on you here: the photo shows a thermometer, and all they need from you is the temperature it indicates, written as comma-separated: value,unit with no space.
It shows 3.5,°C
